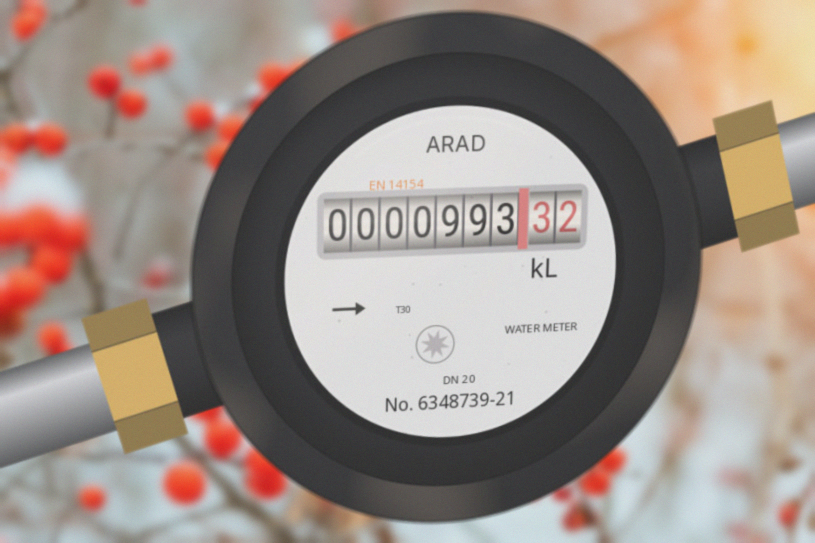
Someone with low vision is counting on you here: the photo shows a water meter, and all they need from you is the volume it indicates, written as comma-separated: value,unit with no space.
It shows 993.32,kL
